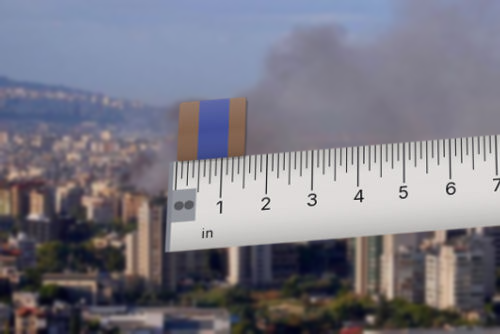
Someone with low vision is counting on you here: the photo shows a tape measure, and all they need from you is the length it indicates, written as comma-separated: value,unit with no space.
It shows 1.5,in
